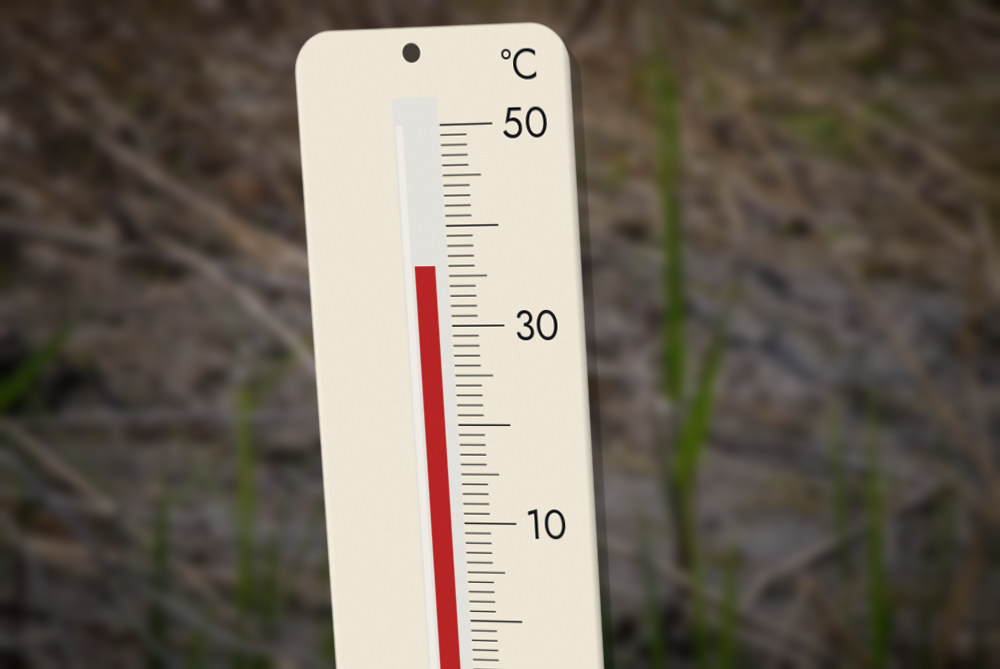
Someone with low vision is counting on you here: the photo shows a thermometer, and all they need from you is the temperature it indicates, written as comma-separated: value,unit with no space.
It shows 36,°C
